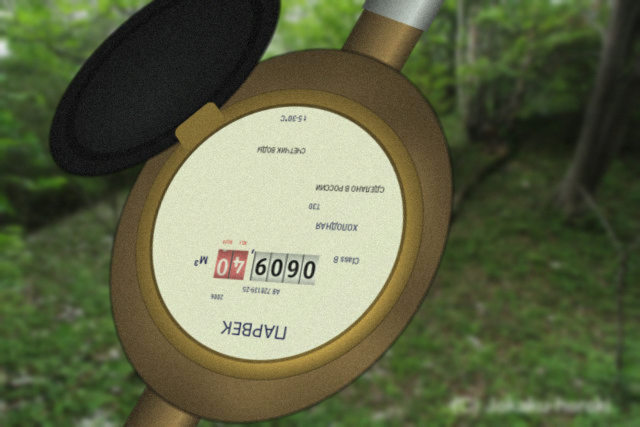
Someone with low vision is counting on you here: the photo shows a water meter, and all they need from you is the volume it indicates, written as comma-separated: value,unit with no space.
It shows 609.40,m³
